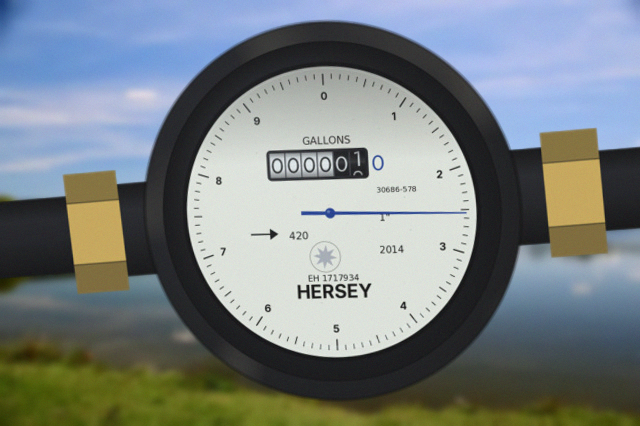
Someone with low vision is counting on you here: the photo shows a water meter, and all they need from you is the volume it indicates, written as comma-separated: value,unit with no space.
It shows 12.5,gal
